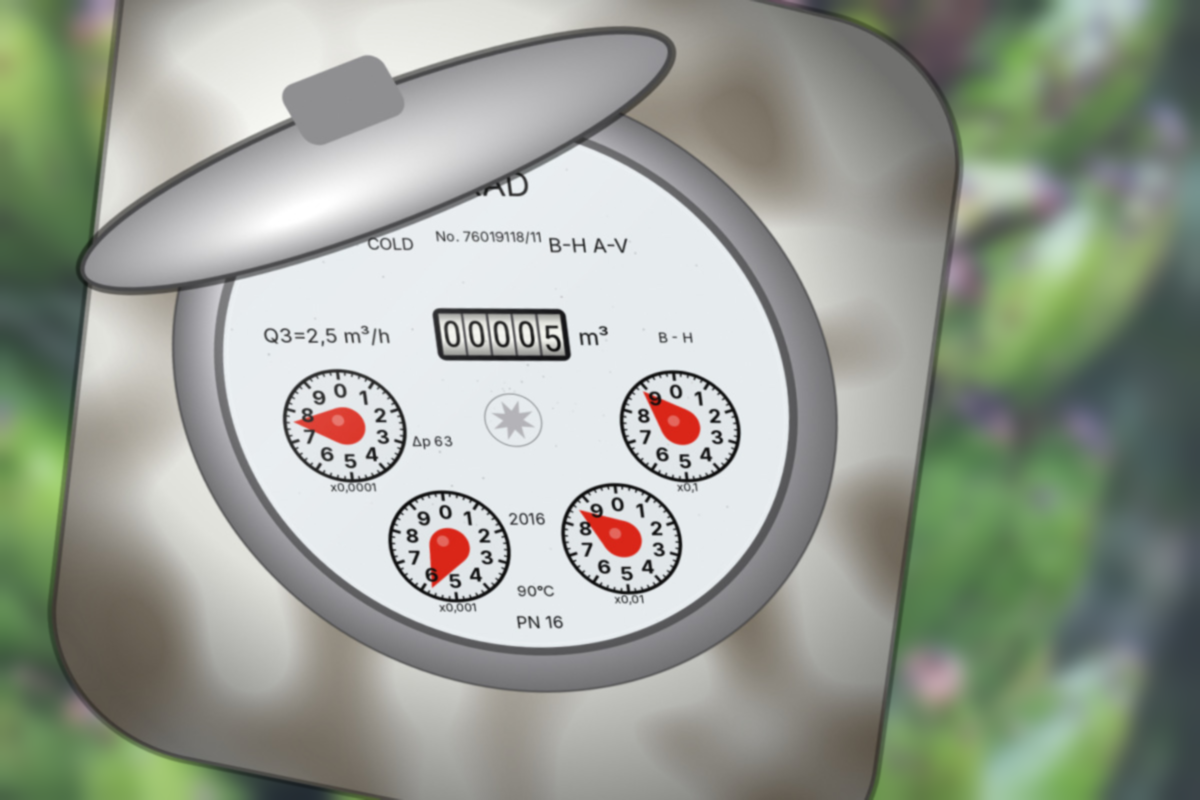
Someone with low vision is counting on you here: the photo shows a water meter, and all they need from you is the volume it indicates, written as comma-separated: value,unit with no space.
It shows 4.8857,m³
